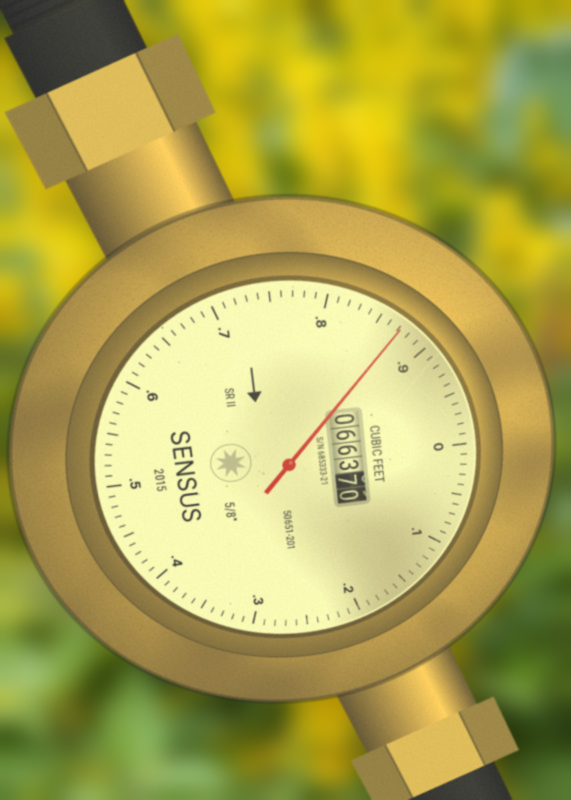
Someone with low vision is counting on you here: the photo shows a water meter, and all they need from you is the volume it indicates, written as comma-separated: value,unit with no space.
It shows 66369.87,ft³
